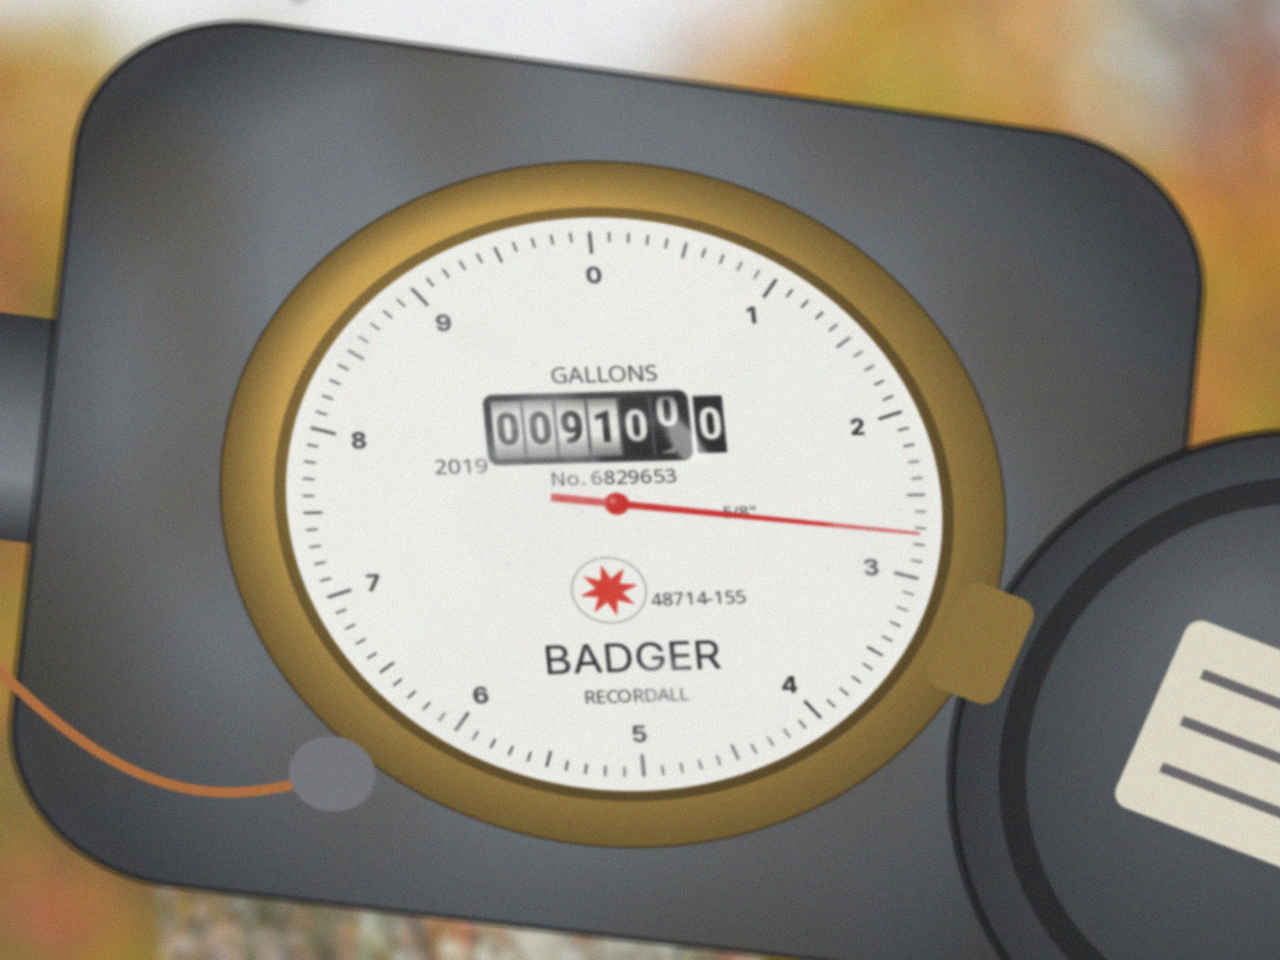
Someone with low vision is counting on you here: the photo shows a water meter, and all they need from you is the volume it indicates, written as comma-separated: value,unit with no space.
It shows 91002.7,gal
